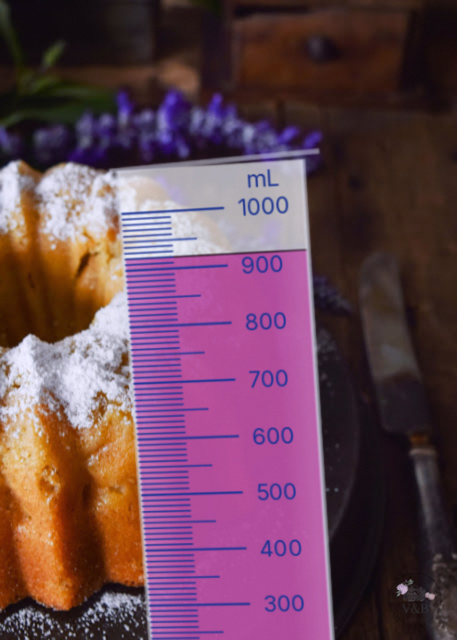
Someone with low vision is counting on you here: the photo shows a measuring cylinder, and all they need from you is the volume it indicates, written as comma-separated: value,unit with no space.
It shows 920,mL
